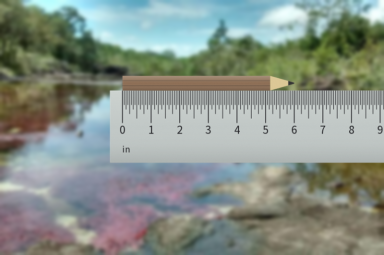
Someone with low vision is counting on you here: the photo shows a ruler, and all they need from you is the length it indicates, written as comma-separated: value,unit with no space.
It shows 6,in
